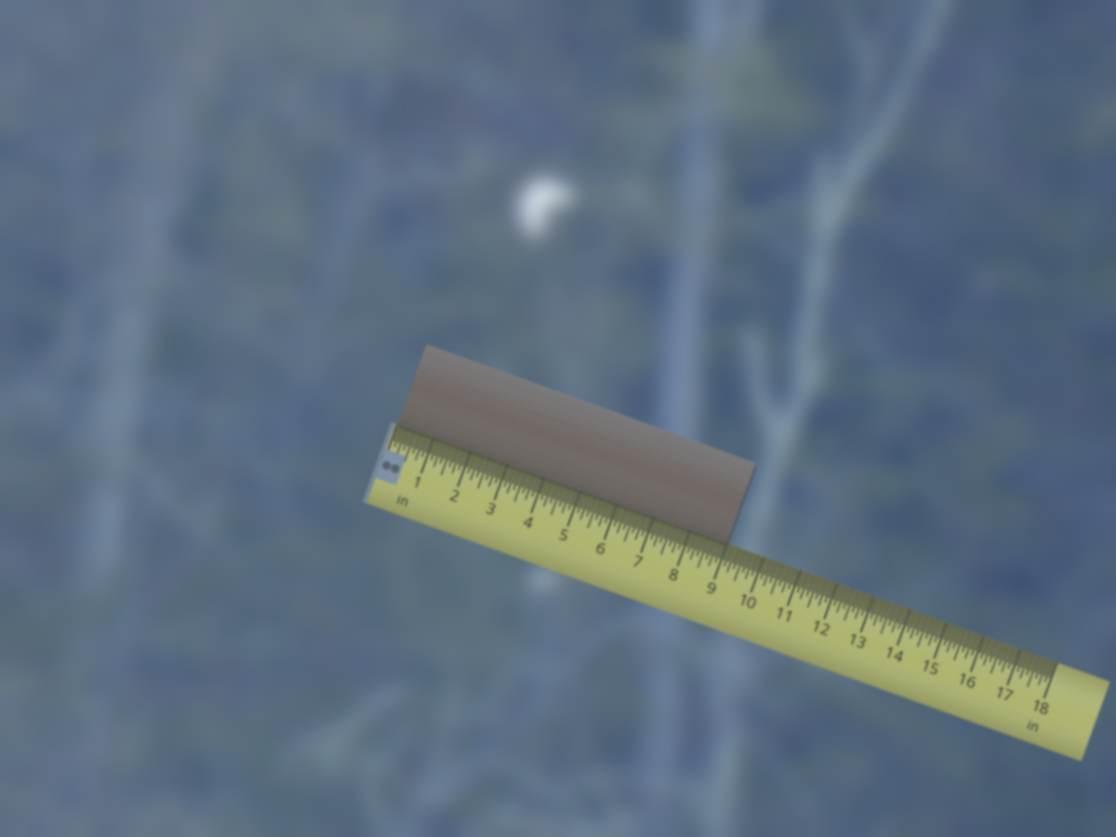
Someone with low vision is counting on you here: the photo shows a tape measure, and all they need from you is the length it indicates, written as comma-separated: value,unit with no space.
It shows 9,in
